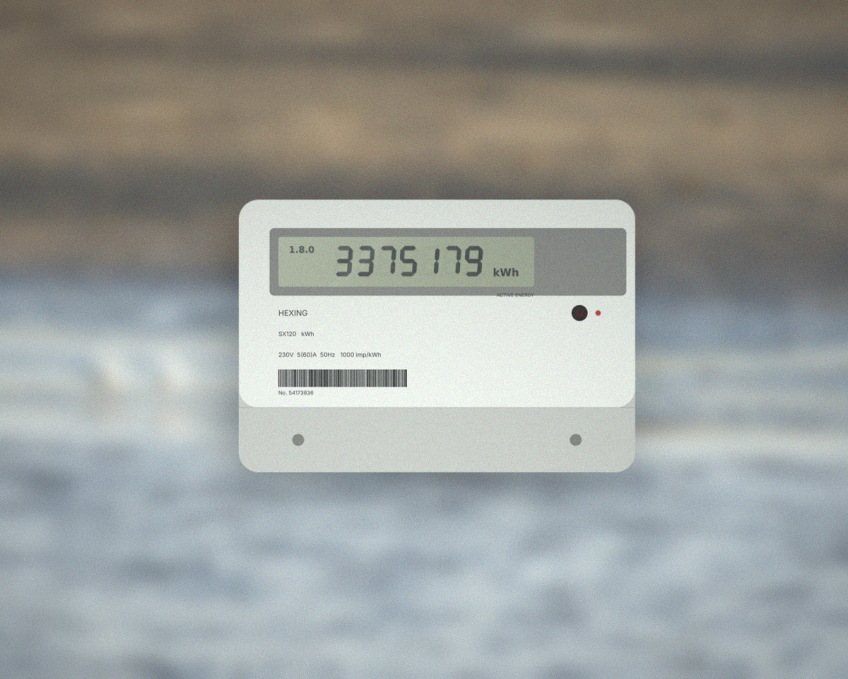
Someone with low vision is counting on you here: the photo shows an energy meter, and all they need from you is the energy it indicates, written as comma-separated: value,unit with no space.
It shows 3375179,kWh
